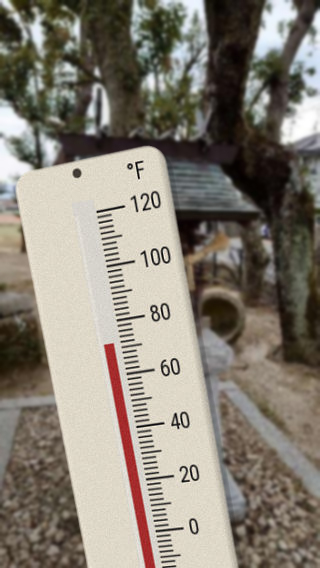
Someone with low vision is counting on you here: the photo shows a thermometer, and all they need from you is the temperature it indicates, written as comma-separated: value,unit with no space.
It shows 72,°F
